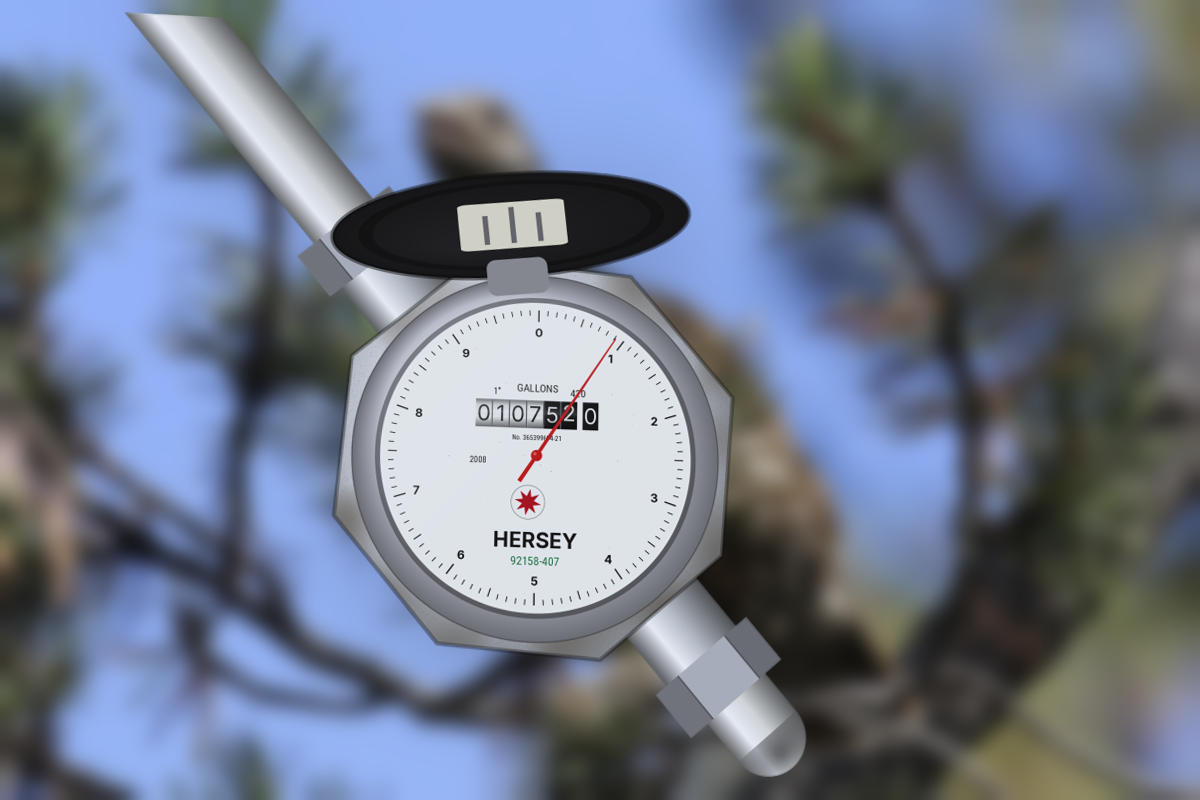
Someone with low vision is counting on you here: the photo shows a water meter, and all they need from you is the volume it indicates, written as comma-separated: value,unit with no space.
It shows 107520.9,gal
